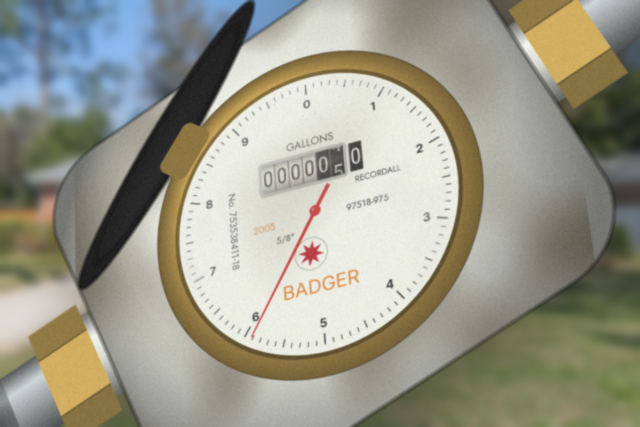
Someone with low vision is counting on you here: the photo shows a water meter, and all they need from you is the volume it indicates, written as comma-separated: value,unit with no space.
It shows 45.9,gal
